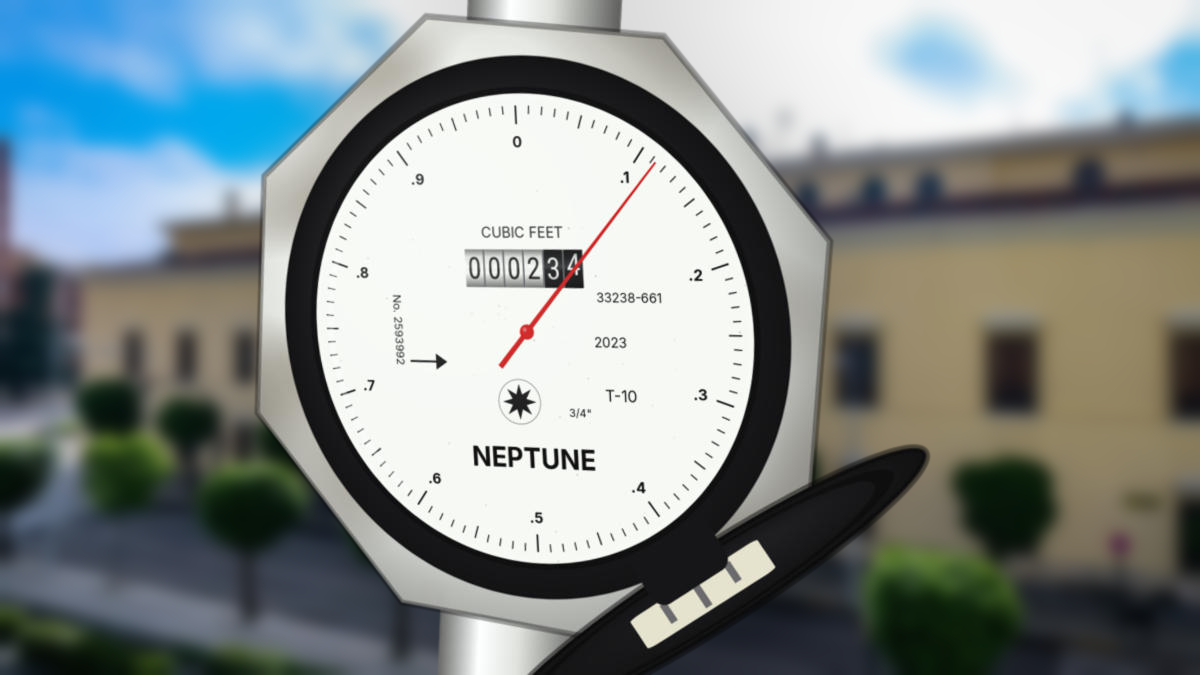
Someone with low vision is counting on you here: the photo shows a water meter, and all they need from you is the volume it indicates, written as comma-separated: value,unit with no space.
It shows 234.11,ft³
